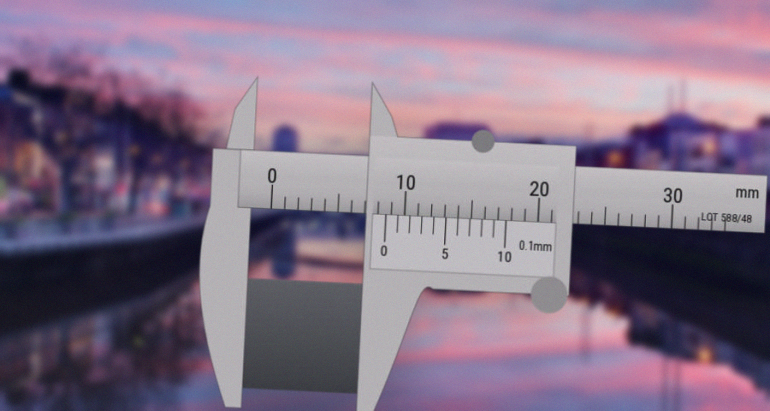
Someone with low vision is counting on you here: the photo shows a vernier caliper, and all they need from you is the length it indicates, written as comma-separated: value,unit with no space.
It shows 8.6,mm
